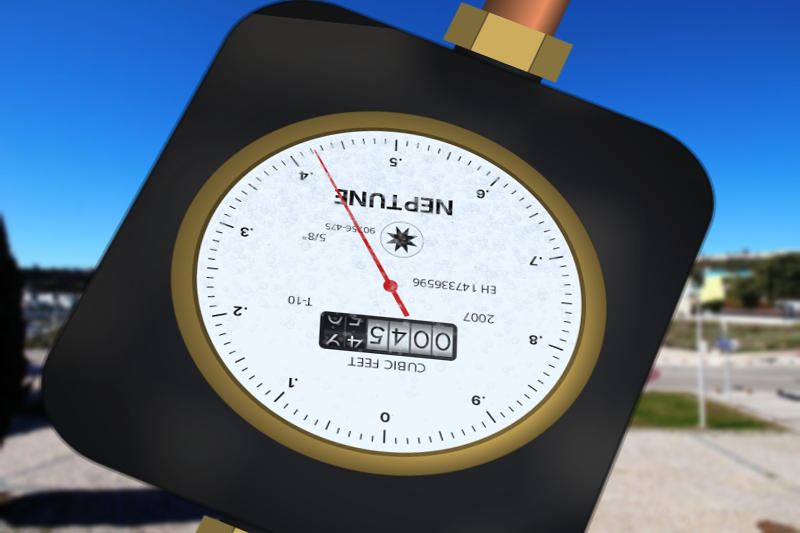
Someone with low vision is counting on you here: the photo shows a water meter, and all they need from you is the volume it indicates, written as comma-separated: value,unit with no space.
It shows 4549.42,ft³
